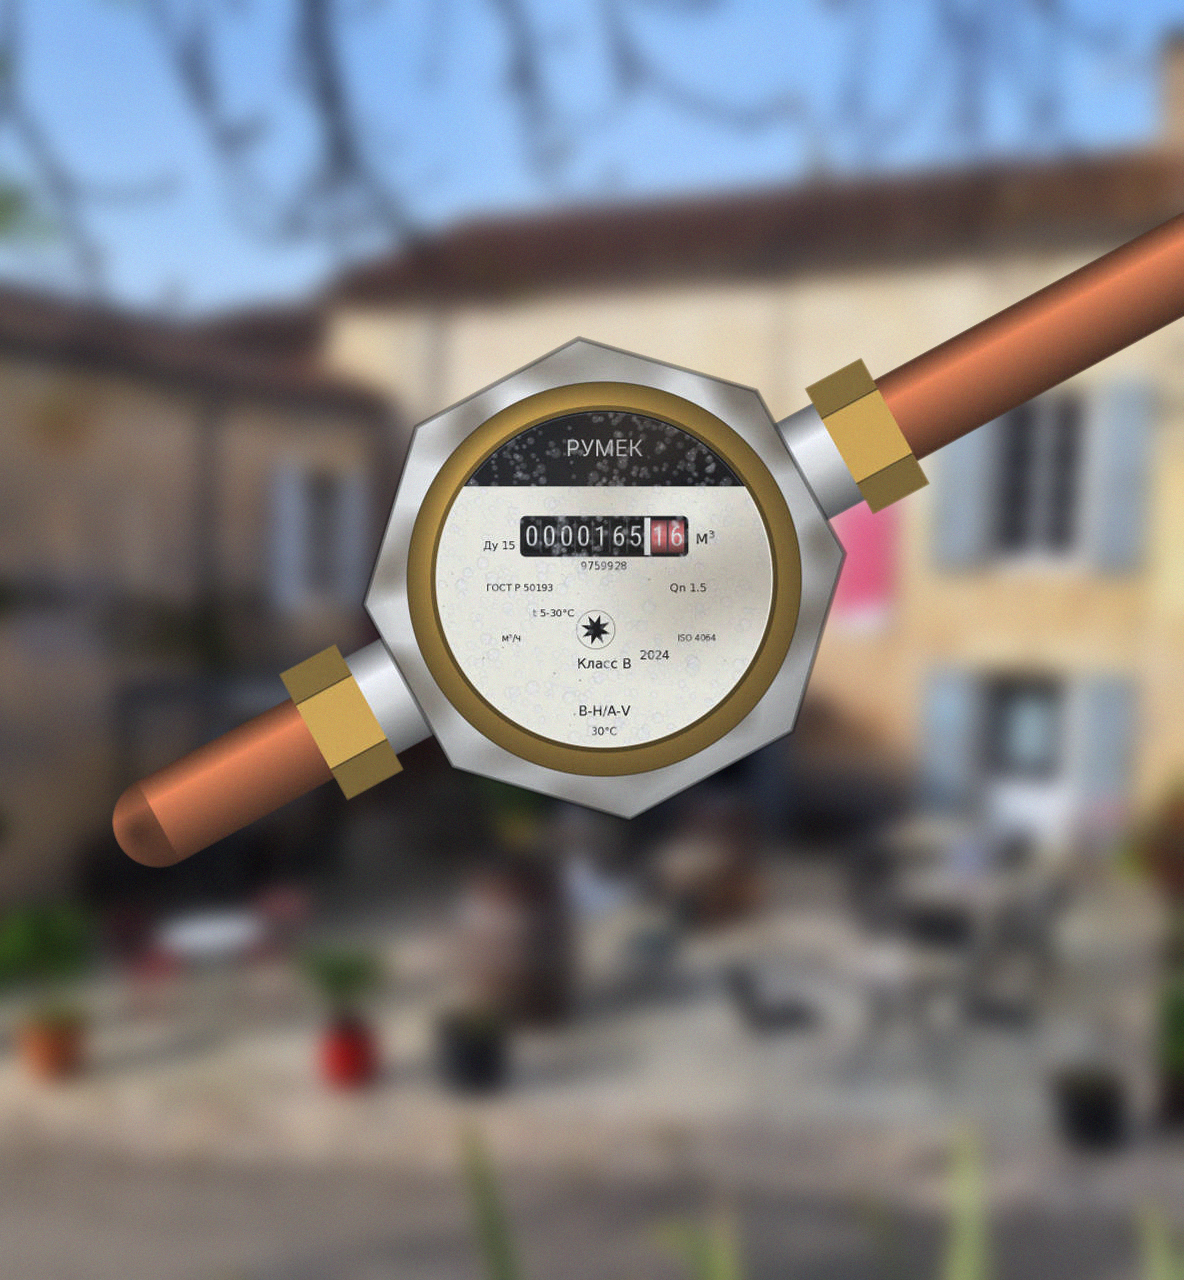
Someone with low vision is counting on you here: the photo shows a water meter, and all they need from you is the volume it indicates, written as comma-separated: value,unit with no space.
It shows 165.16,m³
